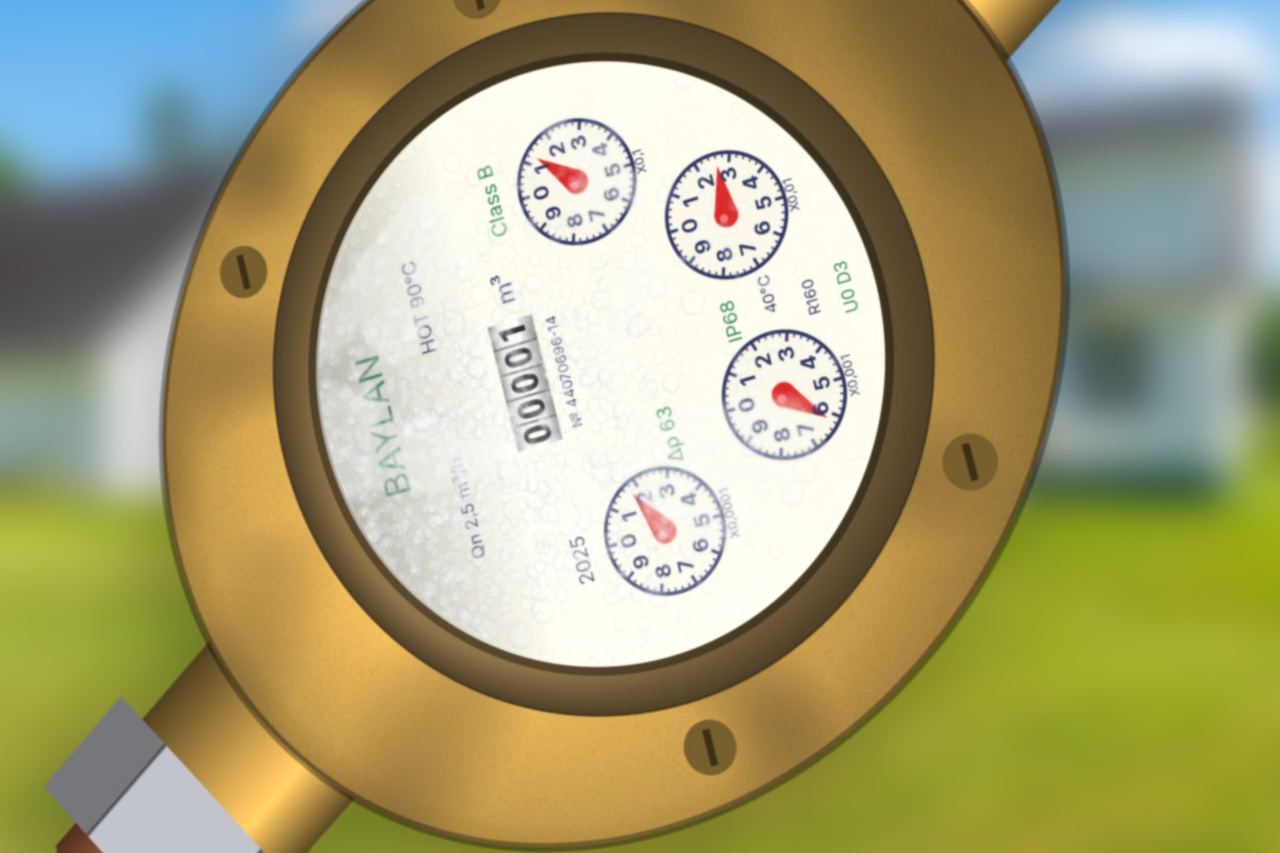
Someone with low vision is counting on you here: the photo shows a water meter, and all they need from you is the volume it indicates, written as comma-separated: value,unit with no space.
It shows 1.1261,m³
